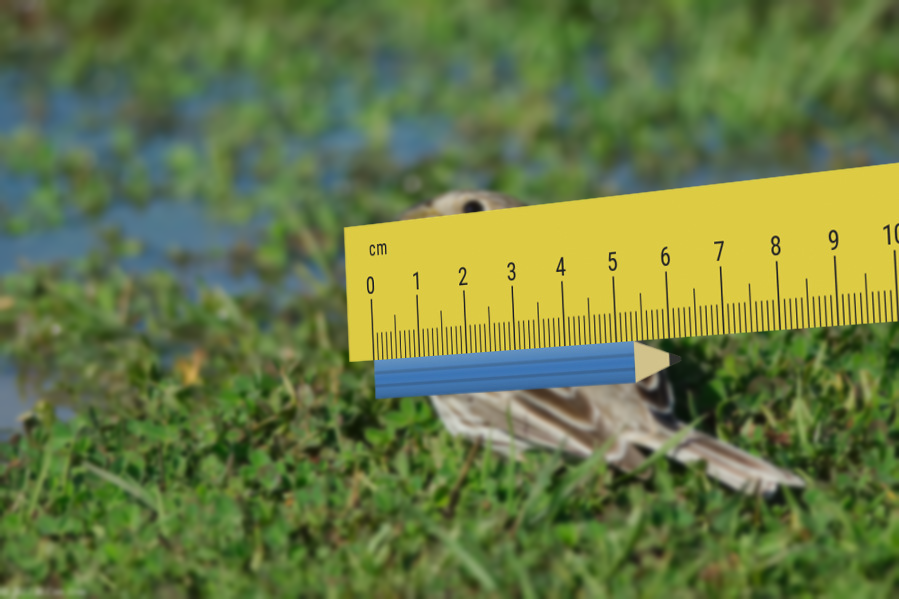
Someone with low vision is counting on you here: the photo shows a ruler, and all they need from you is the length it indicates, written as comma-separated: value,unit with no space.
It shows 6.2,cm
